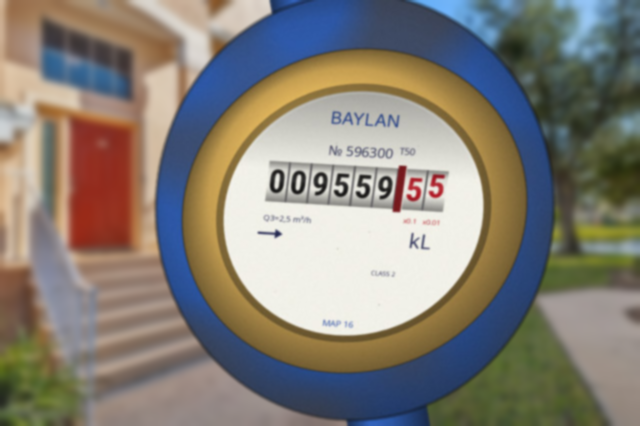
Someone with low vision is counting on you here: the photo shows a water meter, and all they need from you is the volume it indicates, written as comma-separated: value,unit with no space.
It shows 9559.55,kL
